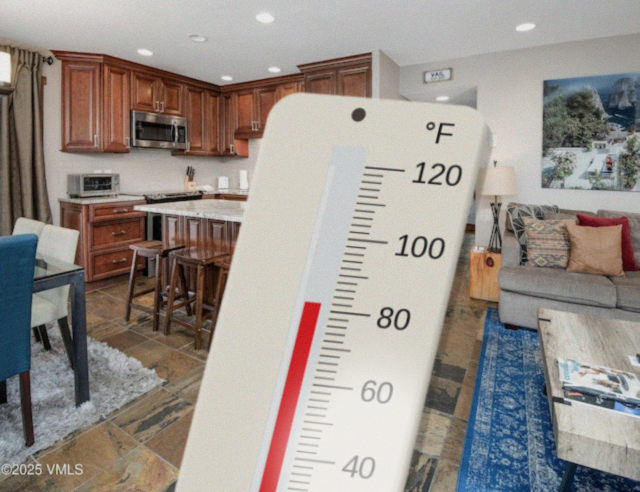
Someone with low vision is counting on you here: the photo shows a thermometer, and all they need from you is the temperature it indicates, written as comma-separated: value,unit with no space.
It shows 82,°F
